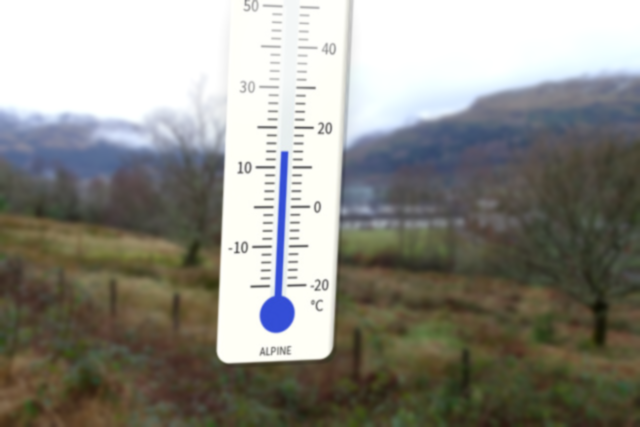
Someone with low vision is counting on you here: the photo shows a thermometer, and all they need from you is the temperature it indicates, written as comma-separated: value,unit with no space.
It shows 14,°C
